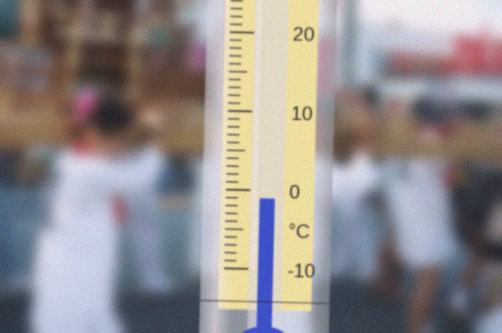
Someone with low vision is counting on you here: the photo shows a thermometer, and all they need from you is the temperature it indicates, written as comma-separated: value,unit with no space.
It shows -1,°C
